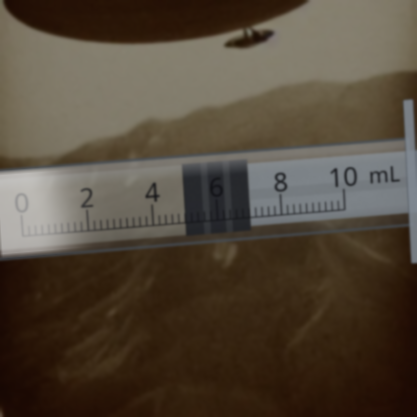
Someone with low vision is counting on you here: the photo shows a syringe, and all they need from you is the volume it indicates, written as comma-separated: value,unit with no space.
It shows 5,mL
